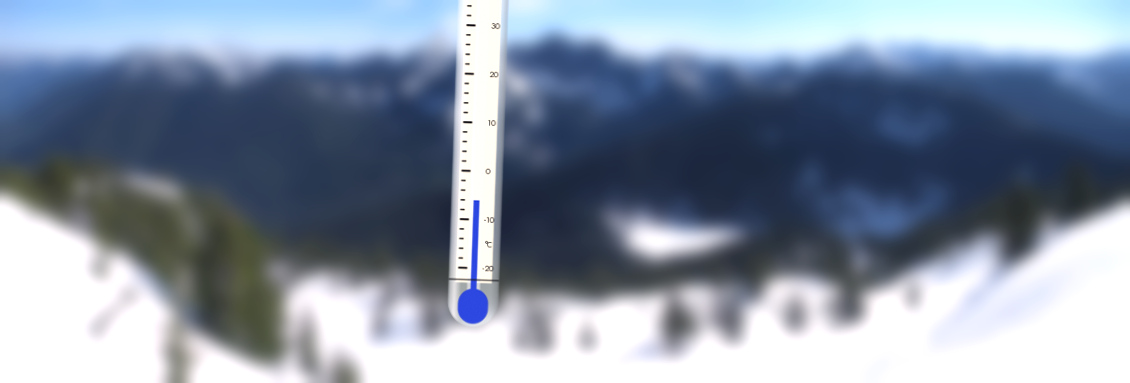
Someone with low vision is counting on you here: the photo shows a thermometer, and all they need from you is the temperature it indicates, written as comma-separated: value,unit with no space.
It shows -6,°C
